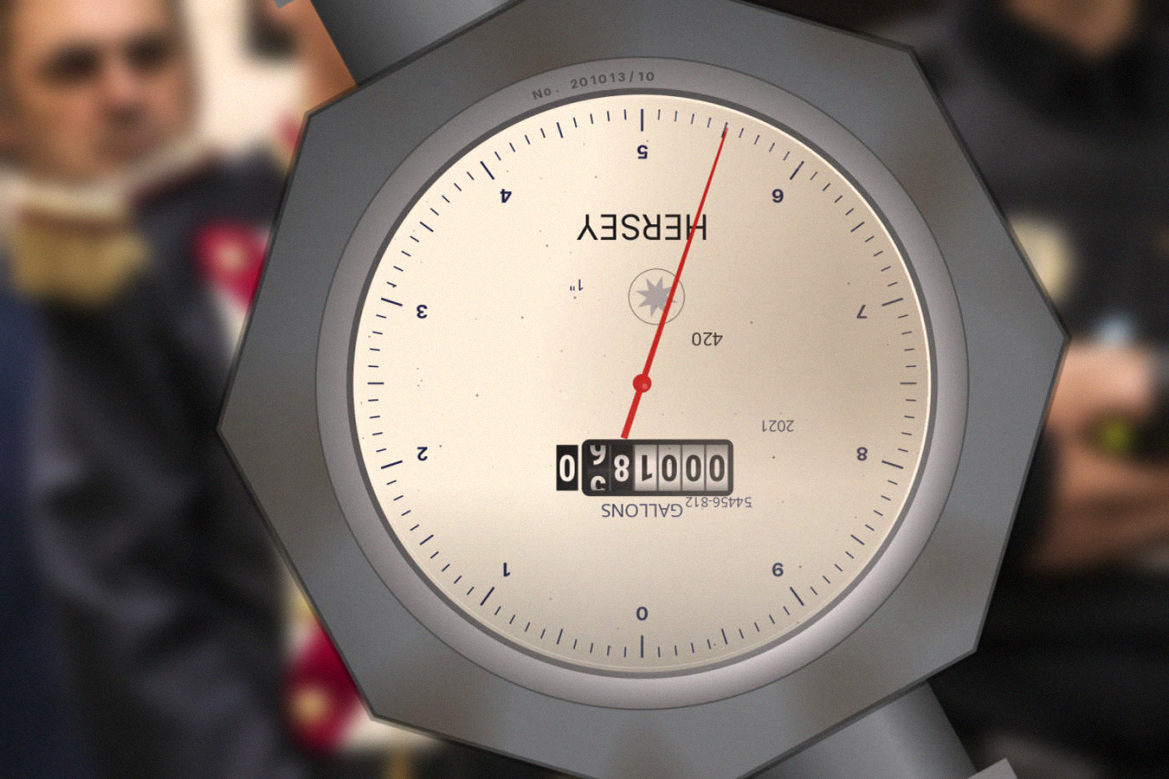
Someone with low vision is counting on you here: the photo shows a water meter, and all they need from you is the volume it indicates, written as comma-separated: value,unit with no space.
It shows 1855.5,gal
